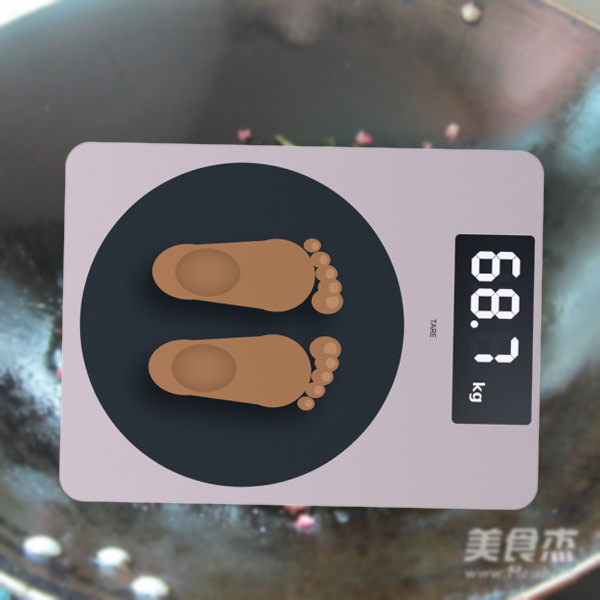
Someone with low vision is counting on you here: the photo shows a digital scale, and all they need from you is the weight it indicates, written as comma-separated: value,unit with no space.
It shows 68.7,kg
